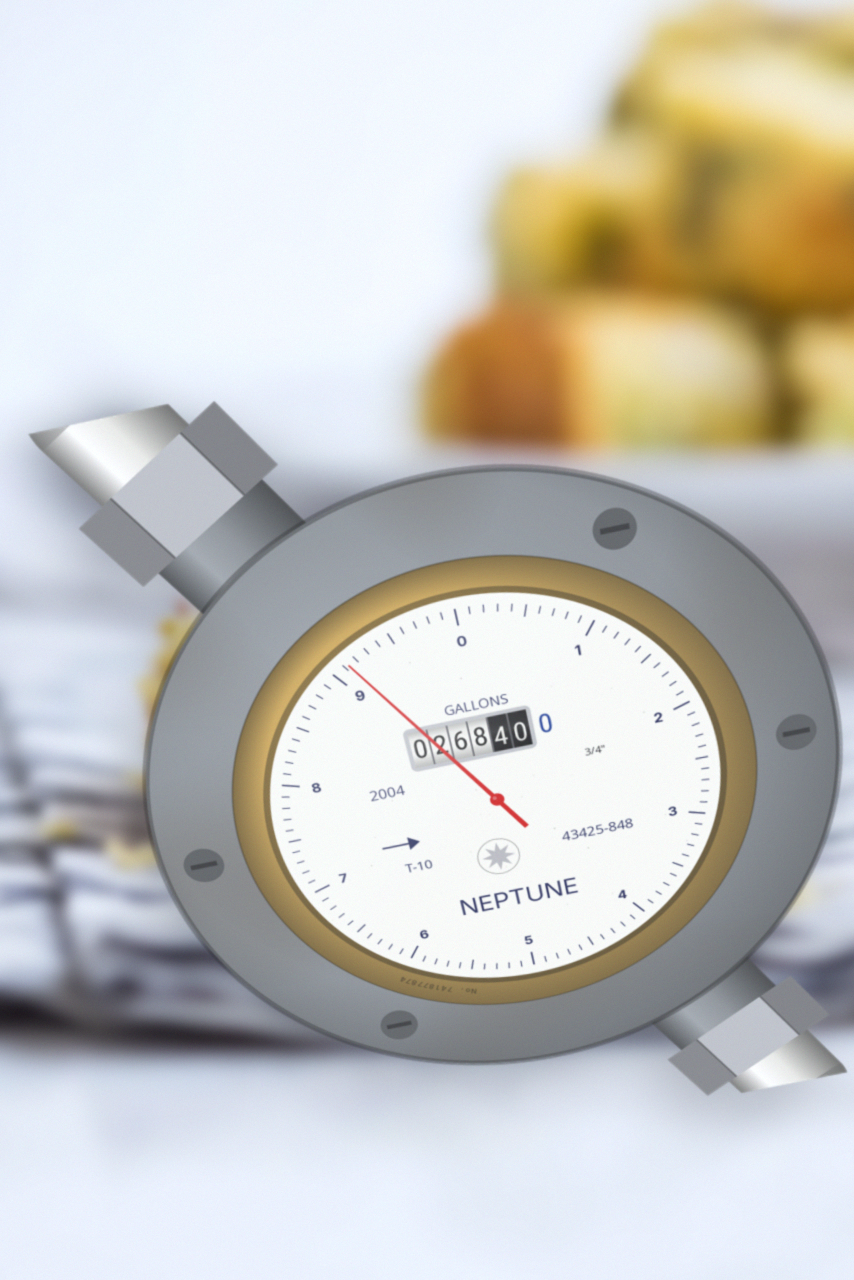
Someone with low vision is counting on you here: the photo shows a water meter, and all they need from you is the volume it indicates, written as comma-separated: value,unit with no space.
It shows 268399.1,gal
